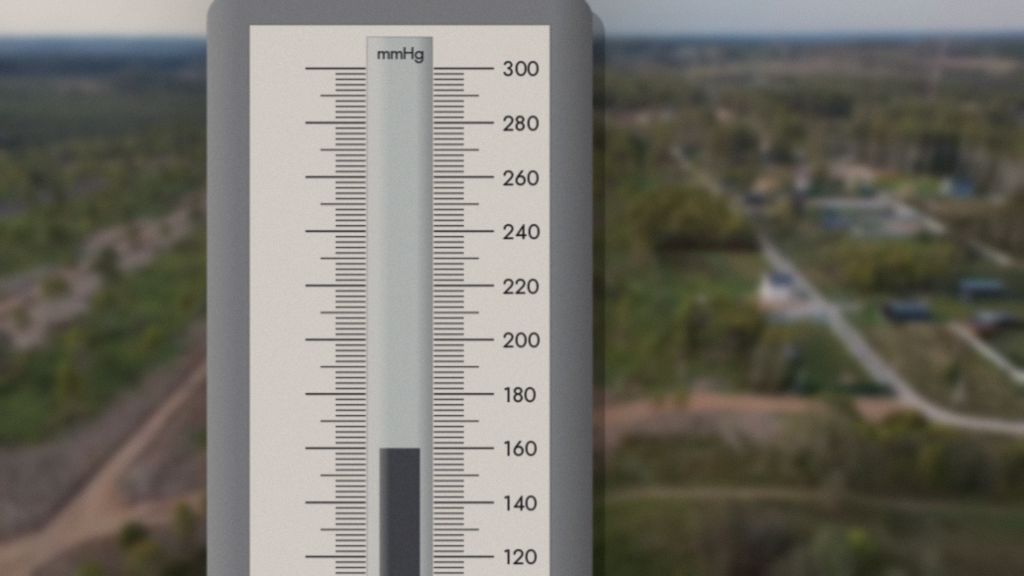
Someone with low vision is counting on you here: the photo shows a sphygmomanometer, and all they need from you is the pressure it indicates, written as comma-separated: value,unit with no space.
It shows 160,mmHg
